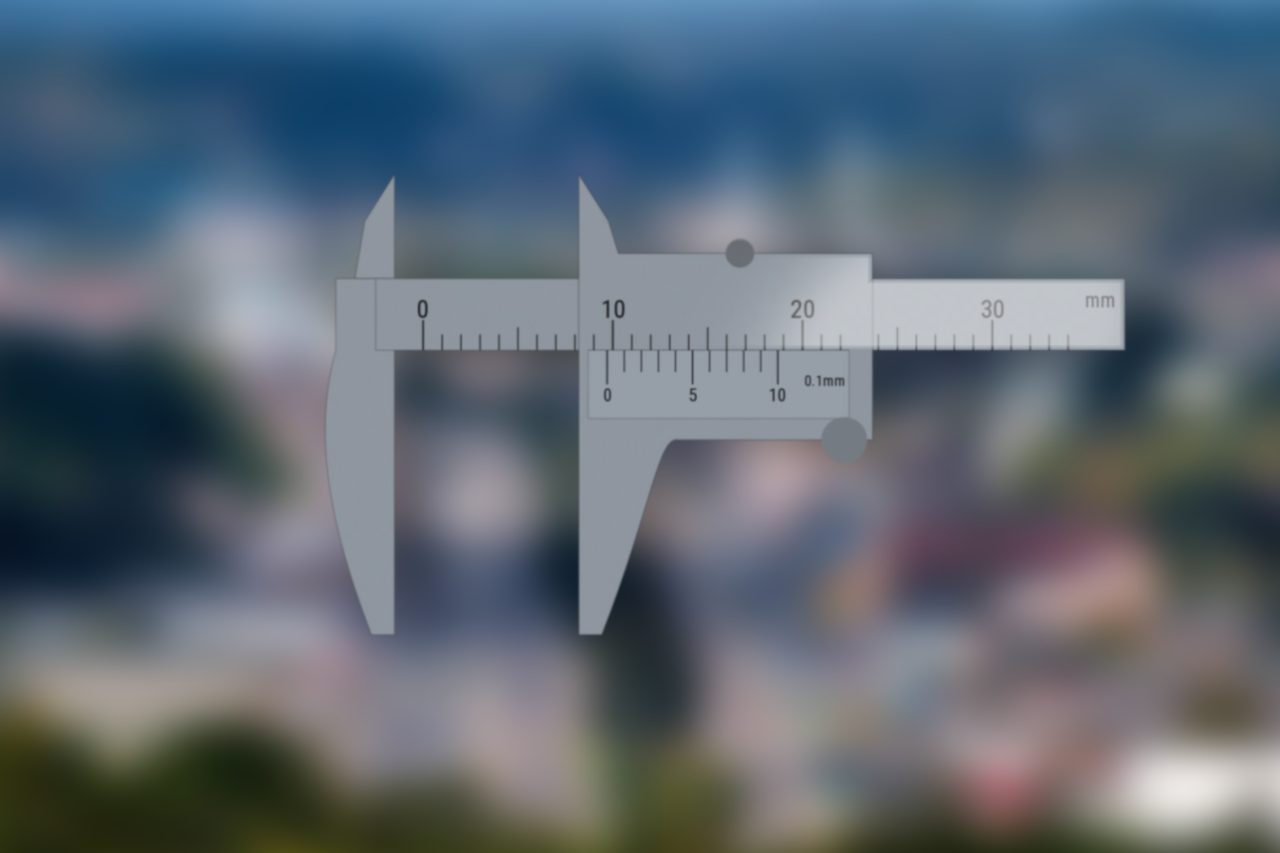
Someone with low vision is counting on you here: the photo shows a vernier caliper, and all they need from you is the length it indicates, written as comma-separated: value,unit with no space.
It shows 9.7,mm
